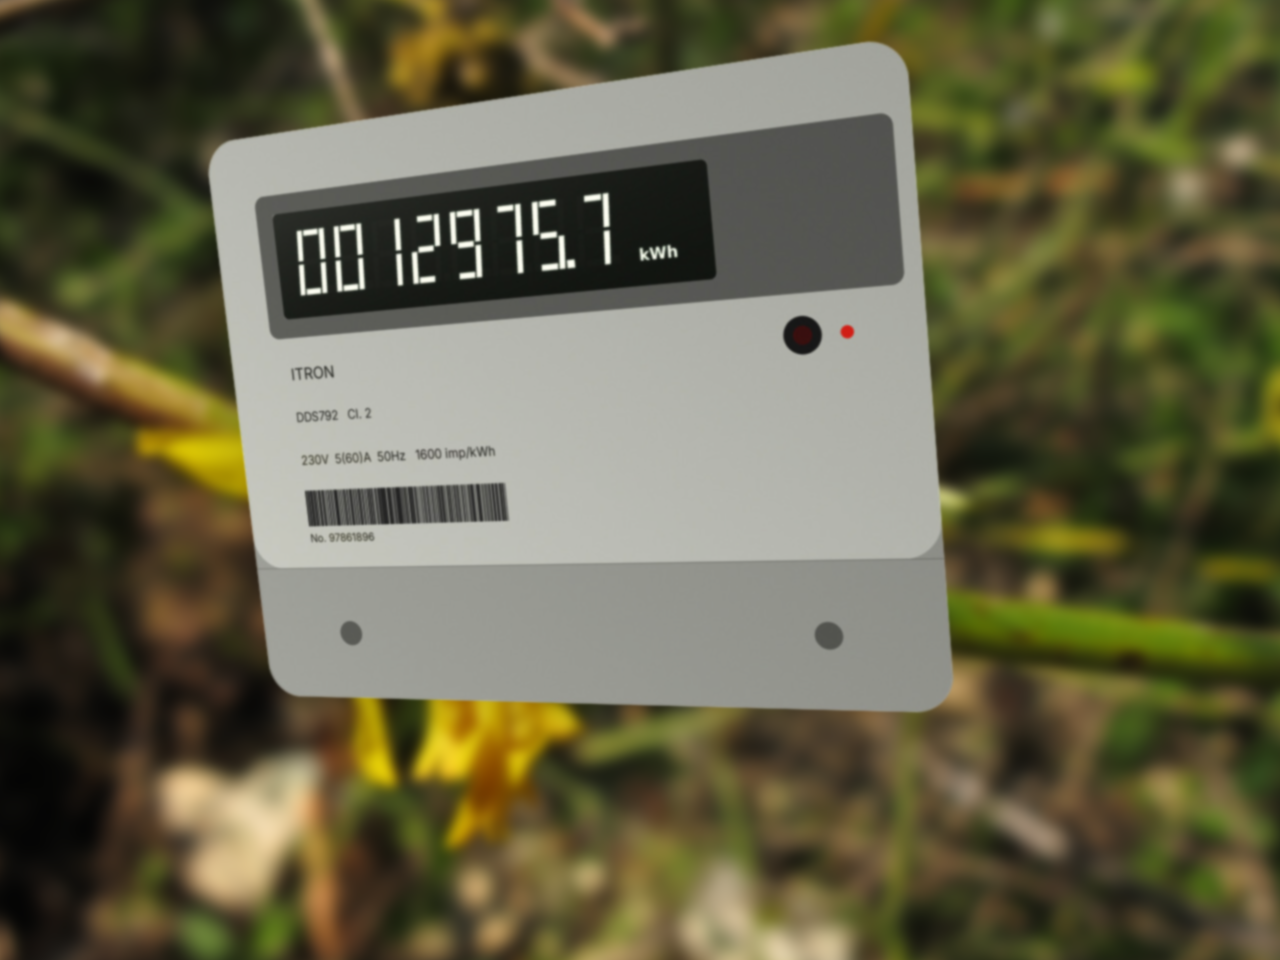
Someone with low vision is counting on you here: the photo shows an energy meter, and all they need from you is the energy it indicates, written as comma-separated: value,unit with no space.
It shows 12975.7,kWh
